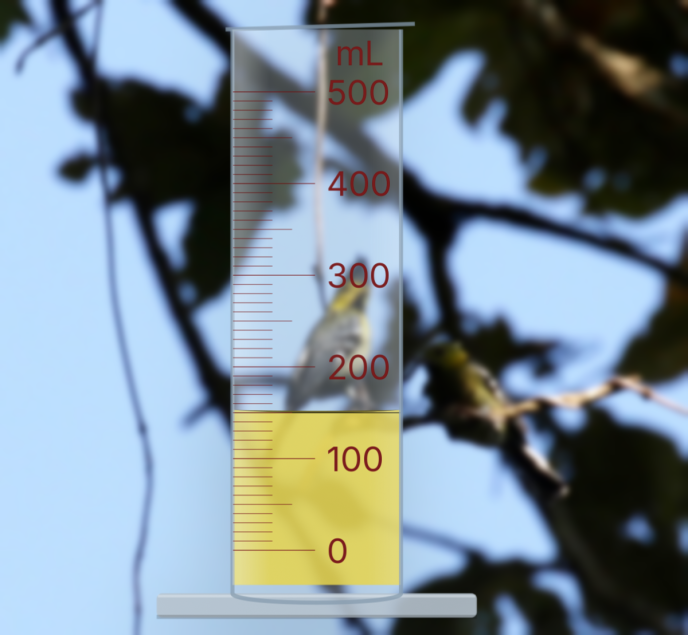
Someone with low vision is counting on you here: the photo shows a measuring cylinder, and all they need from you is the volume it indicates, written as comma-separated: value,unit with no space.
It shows 150,mL
